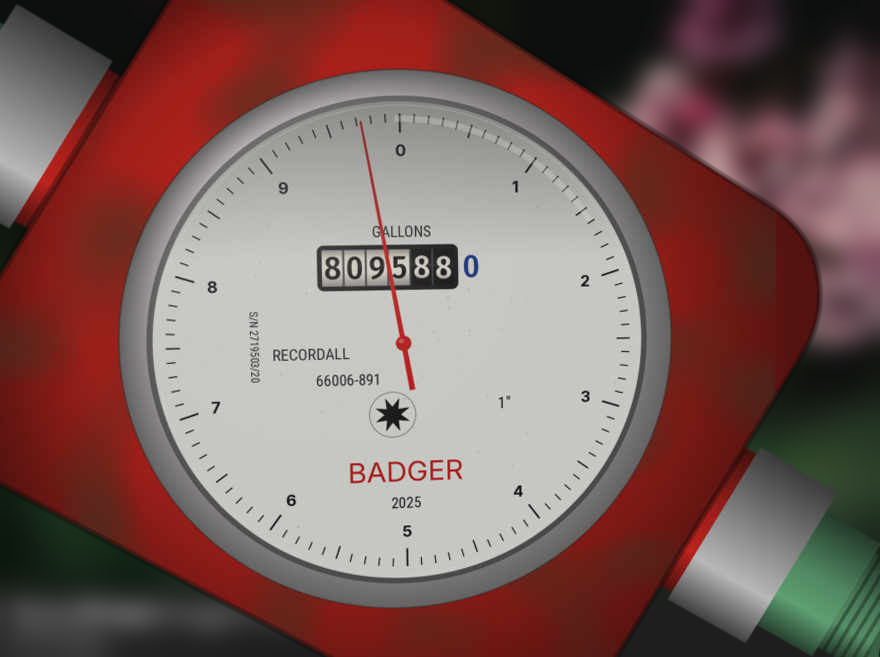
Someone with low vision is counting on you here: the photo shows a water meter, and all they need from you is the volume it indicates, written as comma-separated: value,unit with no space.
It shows 8095879.7,gal
